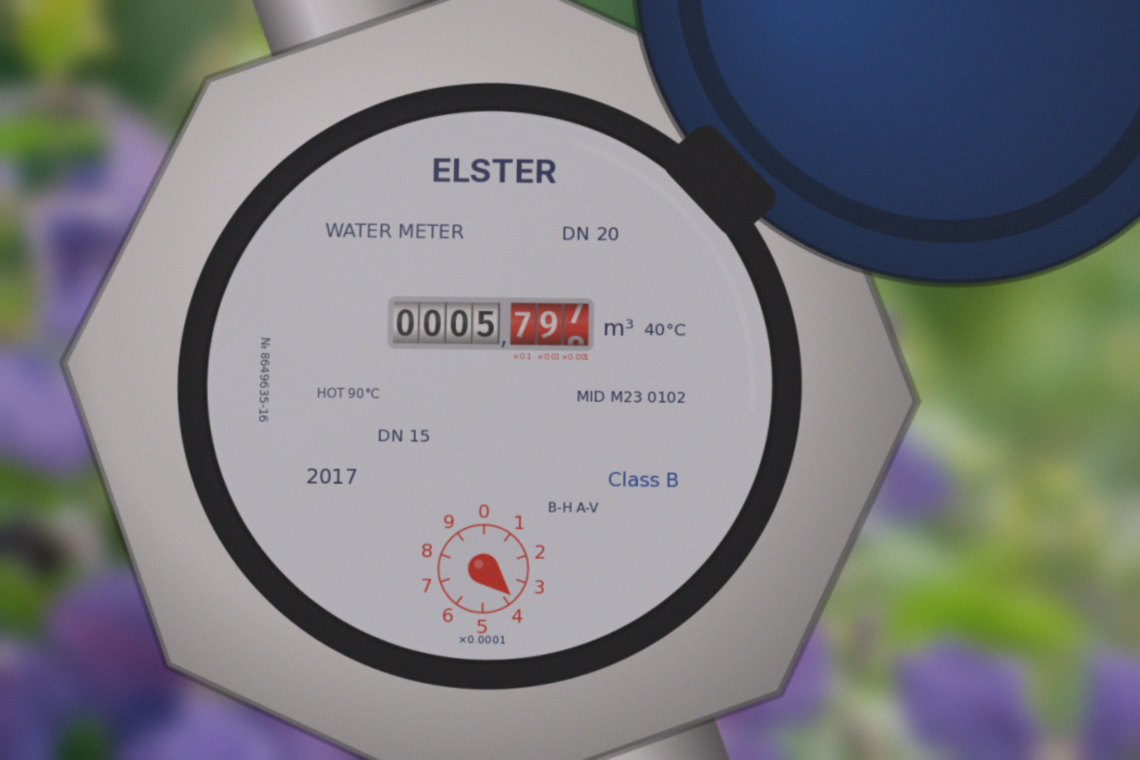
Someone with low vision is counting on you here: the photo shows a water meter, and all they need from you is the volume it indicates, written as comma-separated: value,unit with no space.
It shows 5.7973,m³
